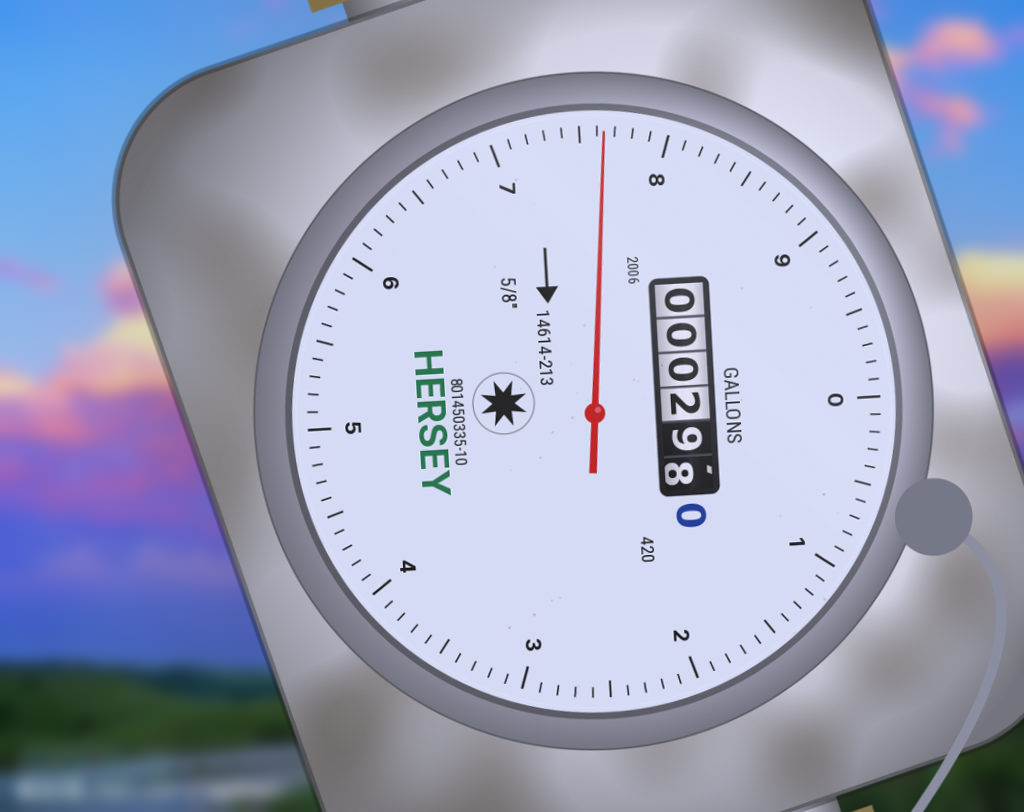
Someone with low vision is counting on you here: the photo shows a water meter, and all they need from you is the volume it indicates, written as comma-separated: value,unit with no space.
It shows 2977.6,gal
